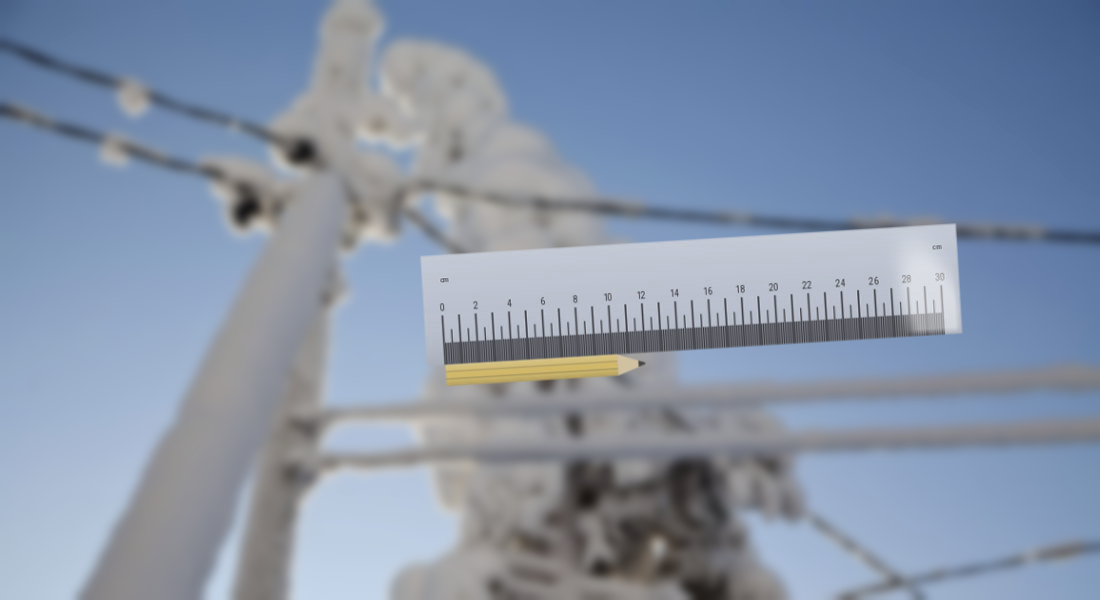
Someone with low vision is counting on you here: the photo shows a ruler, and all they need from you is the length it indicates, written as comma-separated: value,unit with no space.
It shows 12,cm
